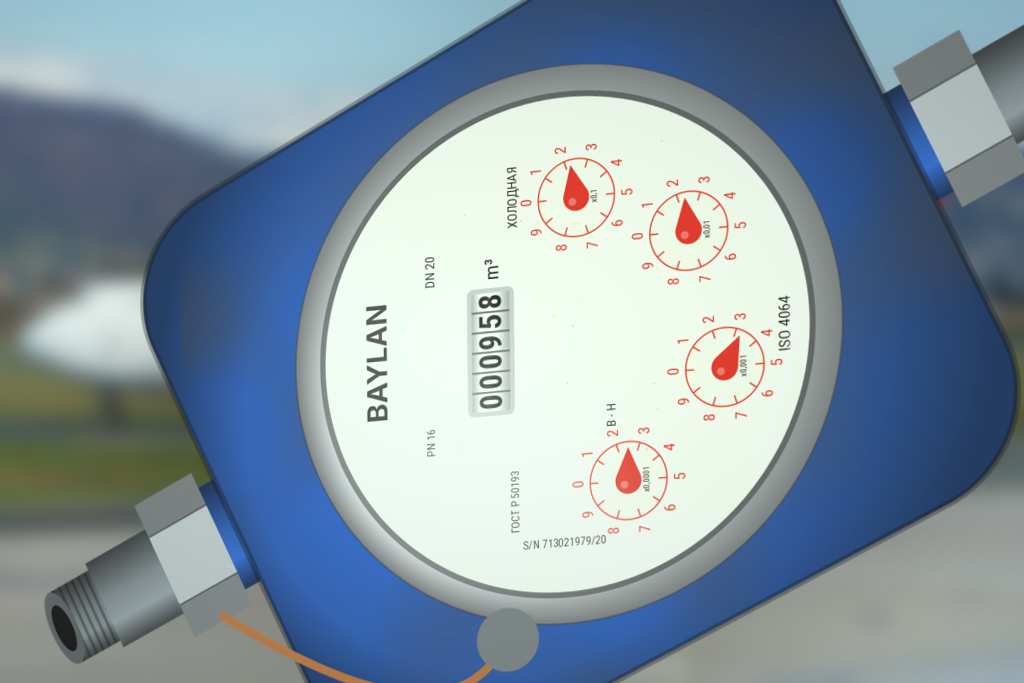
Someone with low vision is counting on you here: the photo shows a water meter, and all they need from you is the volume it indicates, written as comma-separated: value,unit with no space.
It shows 958.2232,m³
